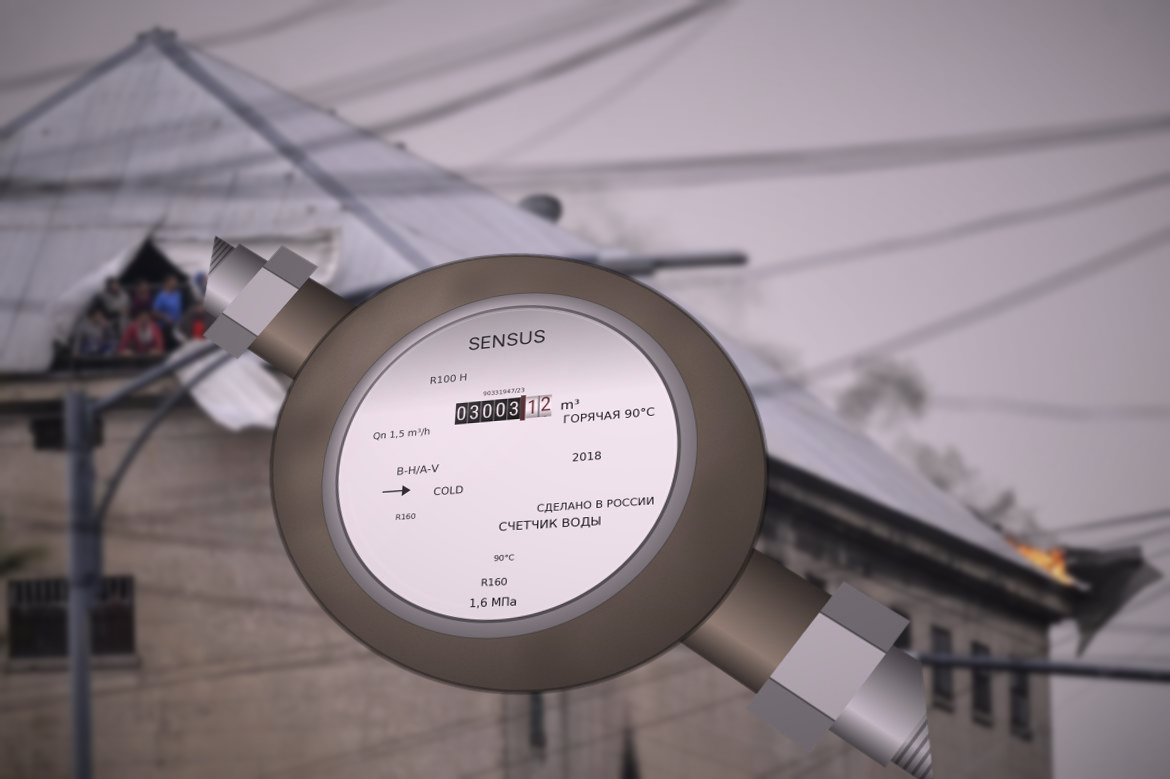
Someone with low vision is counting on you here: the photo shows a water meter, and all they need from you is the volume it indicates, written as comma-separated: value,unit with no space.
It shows 3003.12,m³
